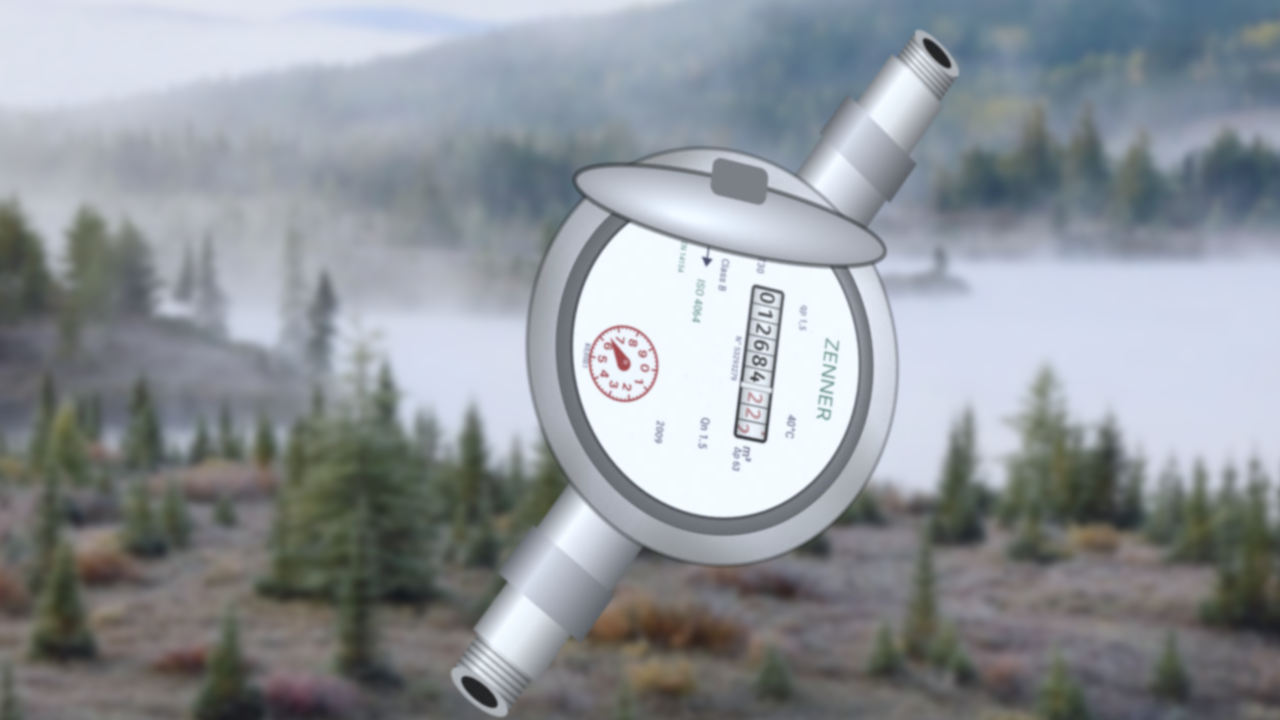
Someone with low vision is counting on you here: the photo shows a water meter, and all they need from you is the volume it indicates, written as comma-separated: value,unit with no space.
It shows 12684.2216,m³
